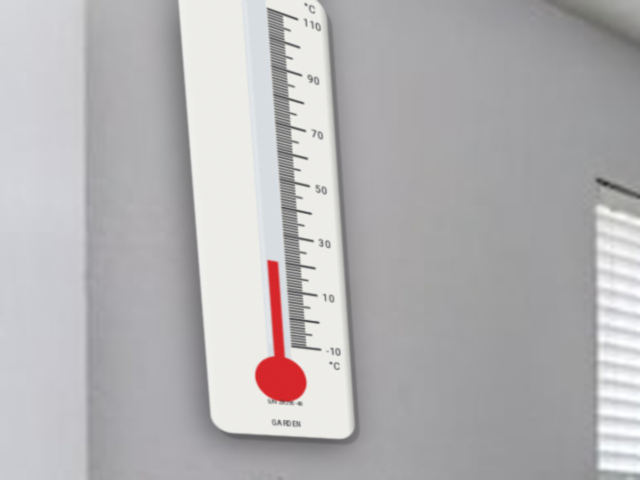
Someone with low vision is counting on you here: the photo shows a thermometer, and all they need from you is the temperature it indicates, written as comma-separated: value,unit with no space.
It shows 20,°C
